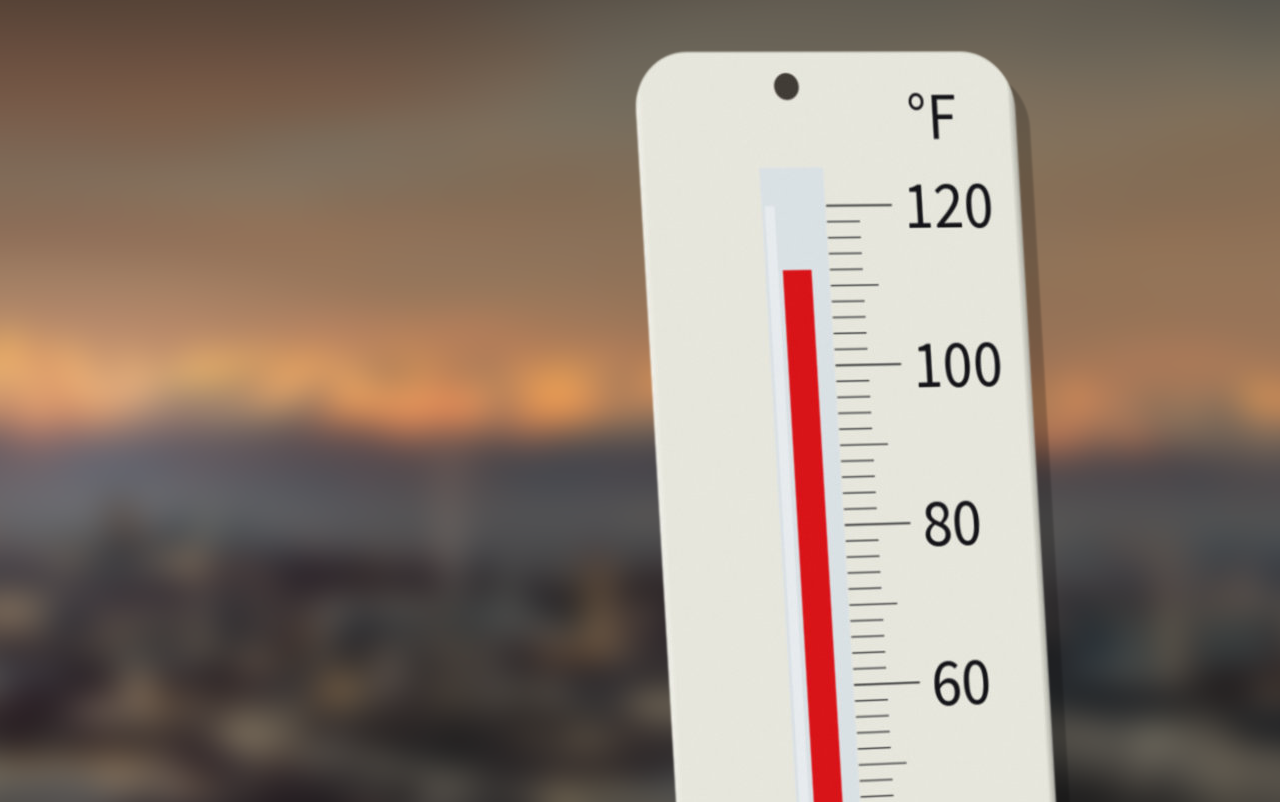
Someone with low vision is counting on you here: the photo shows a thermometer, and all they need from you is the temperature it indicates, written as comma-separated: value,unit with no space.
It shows 112,°F
